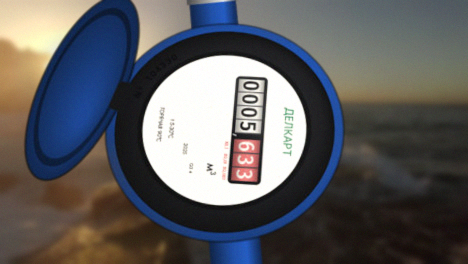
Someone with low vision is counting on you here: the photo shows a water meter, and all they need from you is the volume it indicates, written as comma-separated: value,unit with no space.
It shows 5.633,m³
